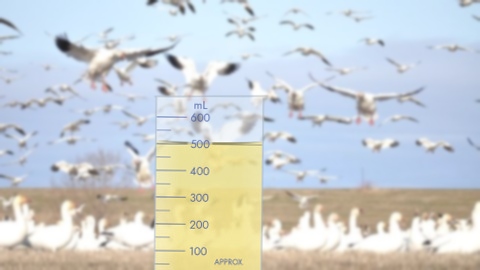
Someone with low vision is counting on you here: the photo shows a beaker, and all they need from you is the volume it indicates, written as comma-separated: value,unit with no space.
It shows 500,mL
